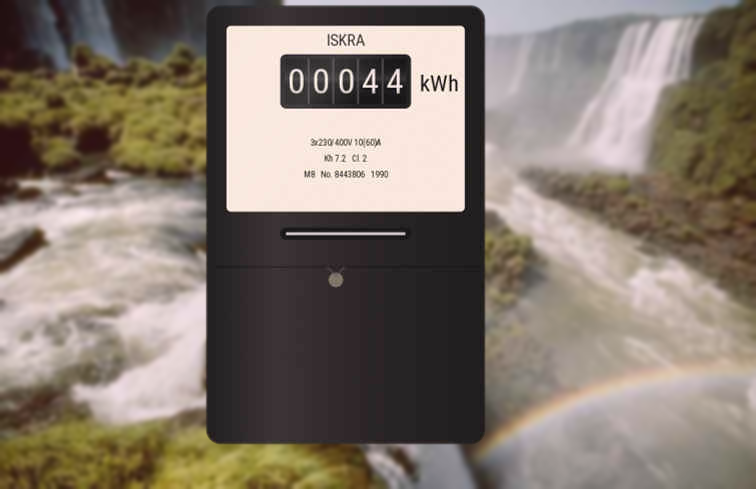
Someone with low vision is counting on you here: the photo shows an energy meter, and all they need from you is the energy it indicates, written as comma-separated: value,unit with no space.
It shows 44,kWh
